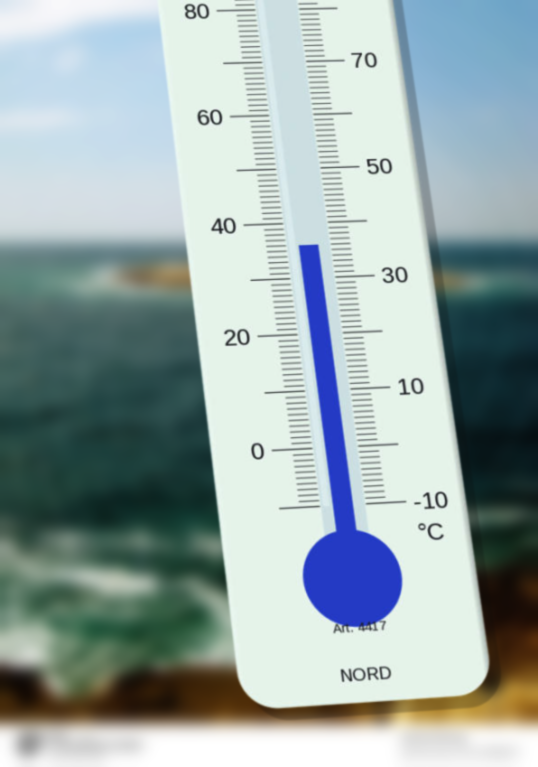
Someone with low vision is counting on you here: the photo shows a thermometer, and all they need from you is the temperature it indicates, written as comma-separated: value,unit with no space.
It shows 36,°C
